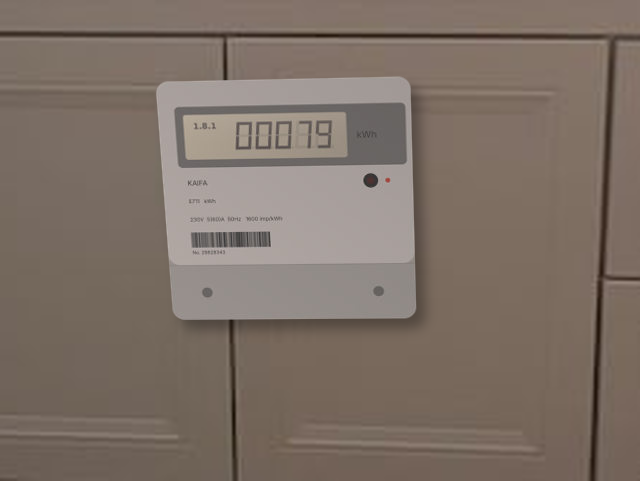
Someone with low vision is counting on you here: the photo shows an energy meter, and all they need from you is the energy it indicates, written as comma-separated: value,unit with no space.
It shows 79,kWh
